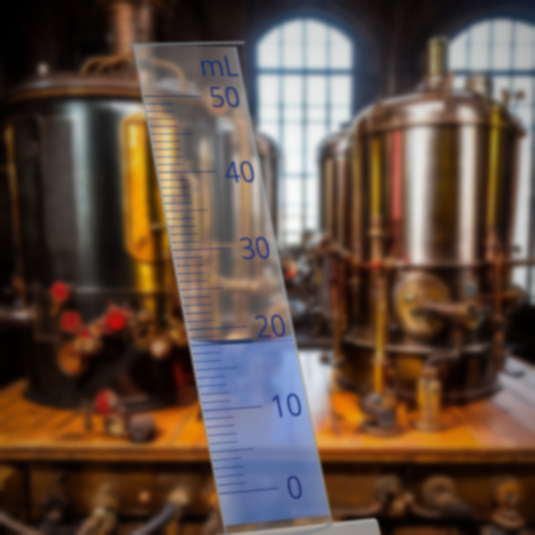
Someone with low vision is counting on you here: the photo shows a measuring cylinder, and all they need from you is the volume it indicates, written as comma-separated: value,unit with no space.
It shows 18,mL
